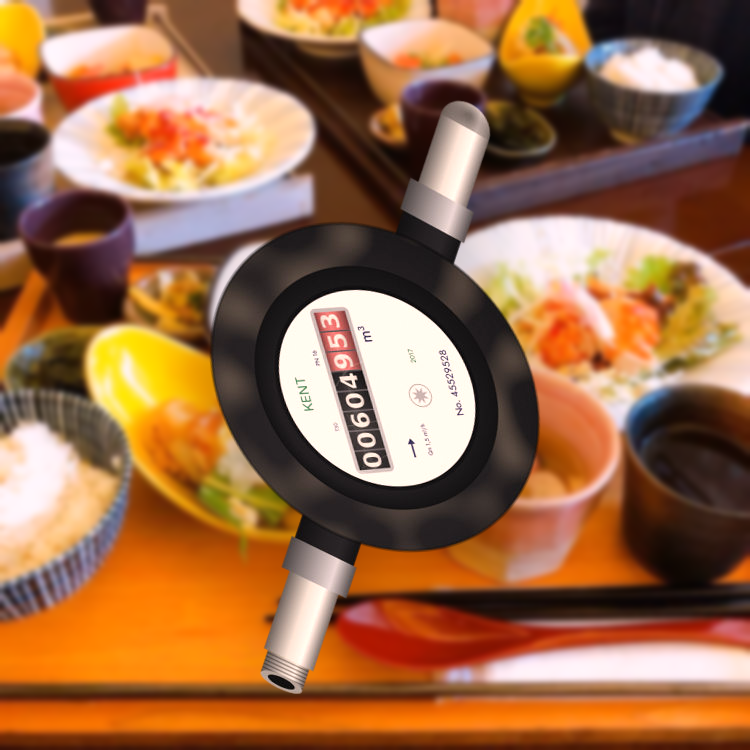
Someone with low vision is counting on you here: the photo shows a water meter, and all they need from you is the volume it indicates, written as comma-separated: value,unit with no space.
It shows 604.953,m³
